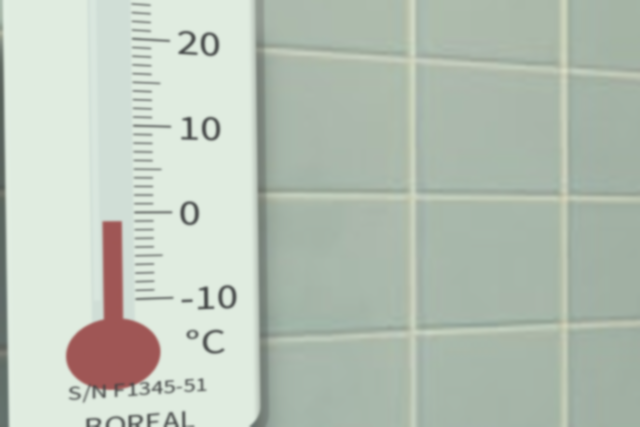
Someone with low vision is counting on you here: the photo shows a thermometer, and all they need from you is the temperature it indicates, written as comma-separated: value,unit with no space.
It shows -1,°C
